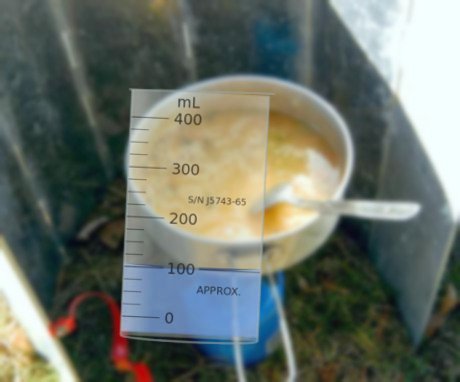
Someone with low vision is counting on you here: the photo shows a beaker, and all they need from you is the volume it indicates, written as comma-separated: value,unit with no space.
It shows 100,mL
